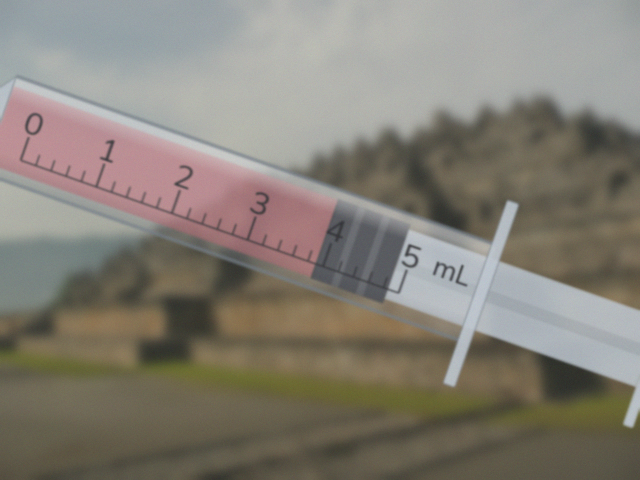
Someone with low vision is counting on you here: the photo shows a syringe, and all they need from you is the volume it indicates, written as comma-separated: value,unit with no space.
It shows 3.9,mL
